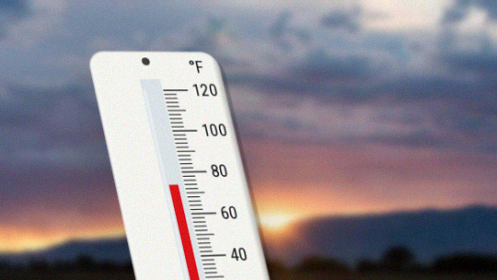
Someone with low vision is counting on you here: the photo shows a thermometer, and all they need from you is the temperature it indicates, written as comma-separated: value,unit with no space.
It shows 74,°F
